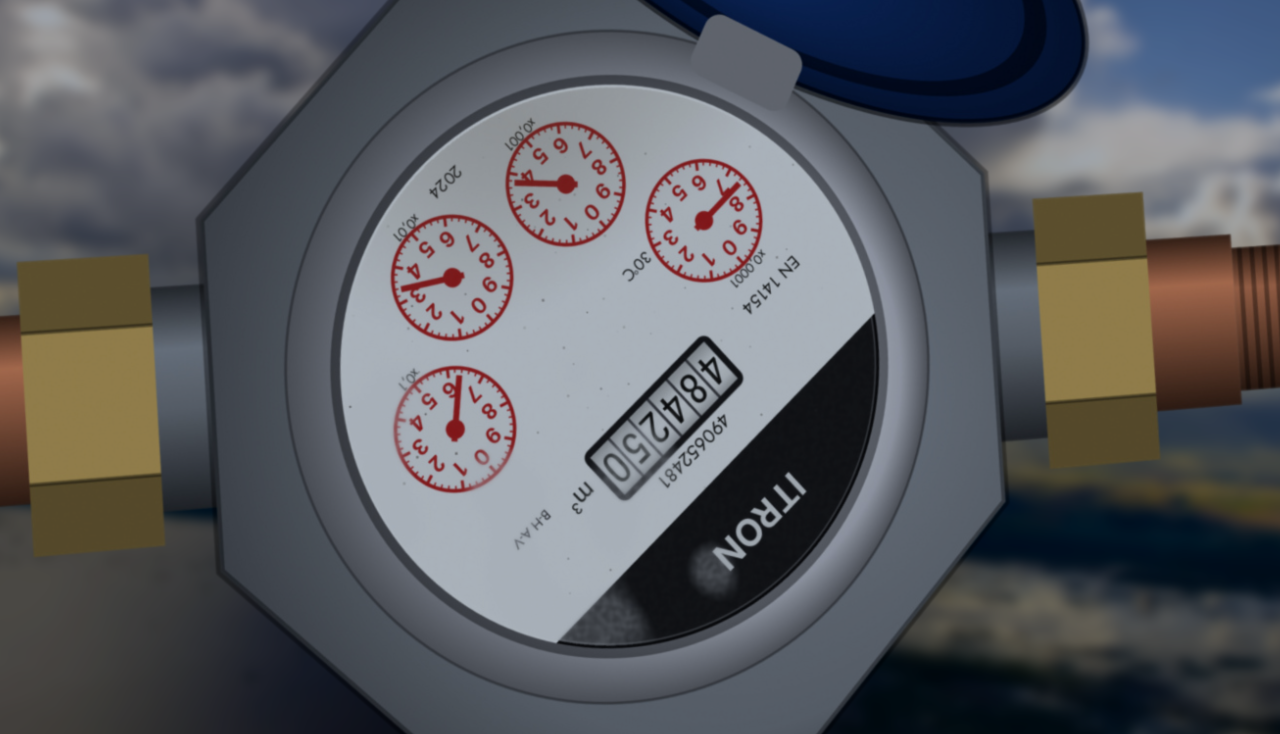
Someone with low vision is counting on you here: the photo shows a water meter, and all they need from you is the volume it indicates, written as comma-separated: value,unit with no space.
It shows 484250.6337,m³
